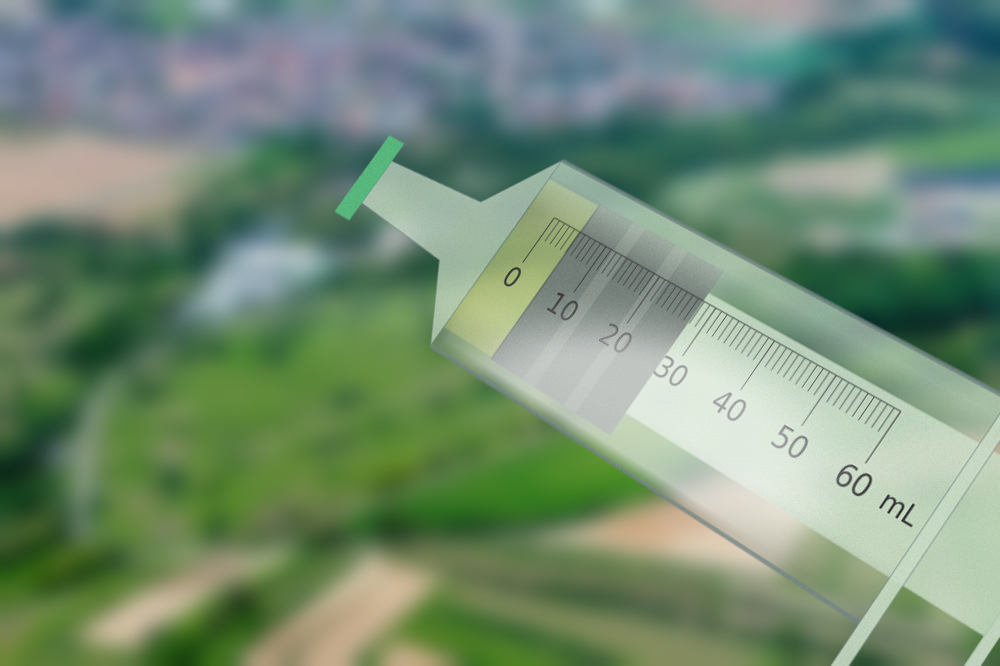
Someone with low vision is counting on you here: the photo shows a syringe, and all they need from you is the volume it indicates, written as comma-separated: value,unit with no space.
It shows 5,mL
